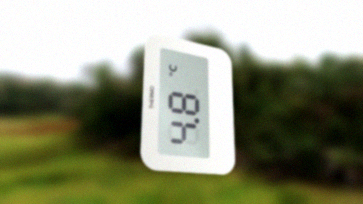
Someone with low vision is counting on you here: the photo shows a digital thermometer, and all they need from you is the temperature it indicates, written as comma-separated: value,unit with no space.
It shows 4.8,°C
